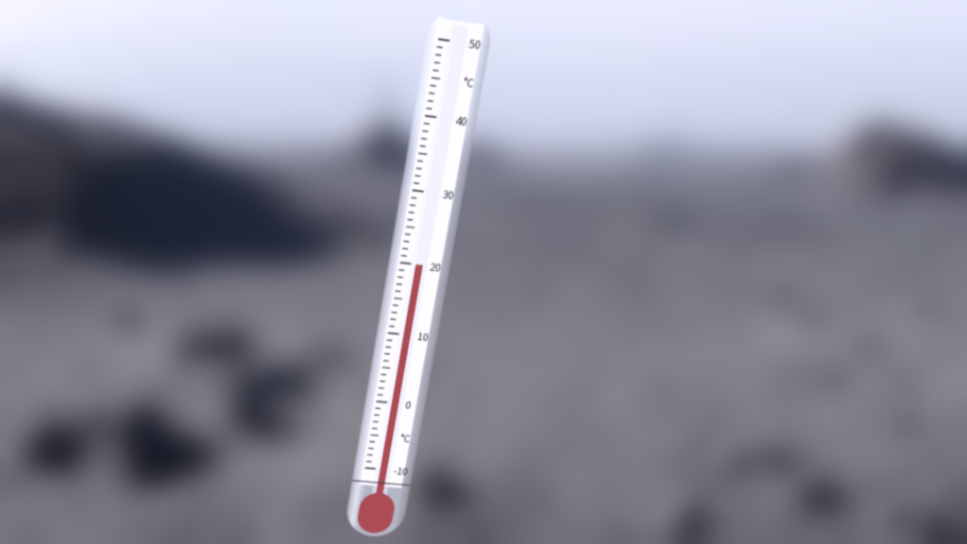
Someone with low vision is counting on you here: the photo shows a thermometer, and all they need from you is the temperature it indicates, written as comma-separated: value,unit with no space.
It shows 20,°C
